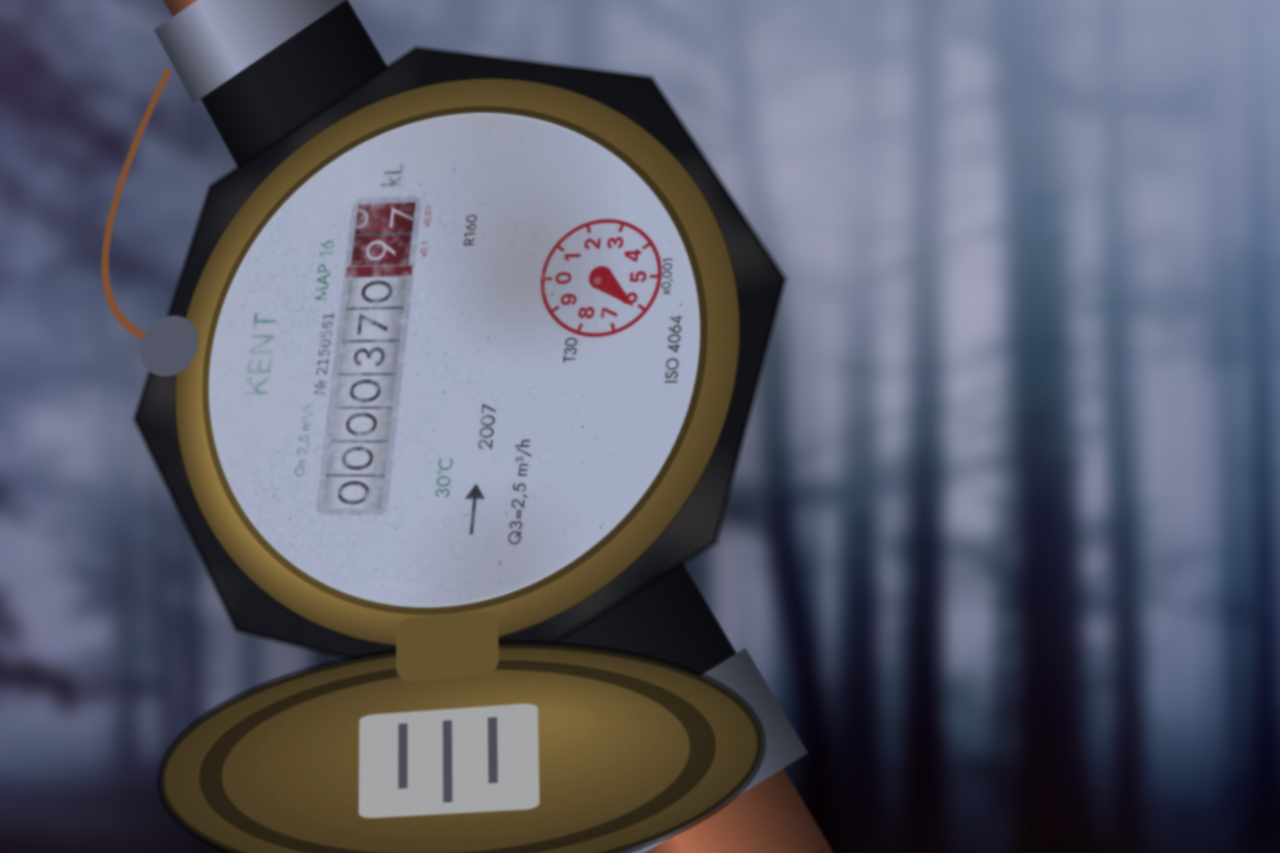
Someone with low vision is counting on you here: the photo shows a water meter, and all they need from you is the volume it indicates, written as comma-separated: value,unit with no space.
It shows 370.966,kL
